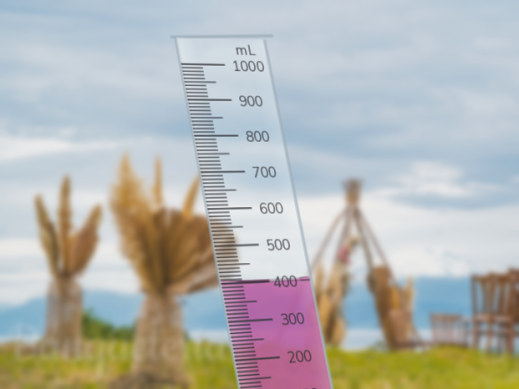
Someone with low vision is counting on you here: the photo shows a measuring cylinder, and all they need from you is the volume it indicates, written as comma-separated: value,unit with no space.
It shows 400,mL
